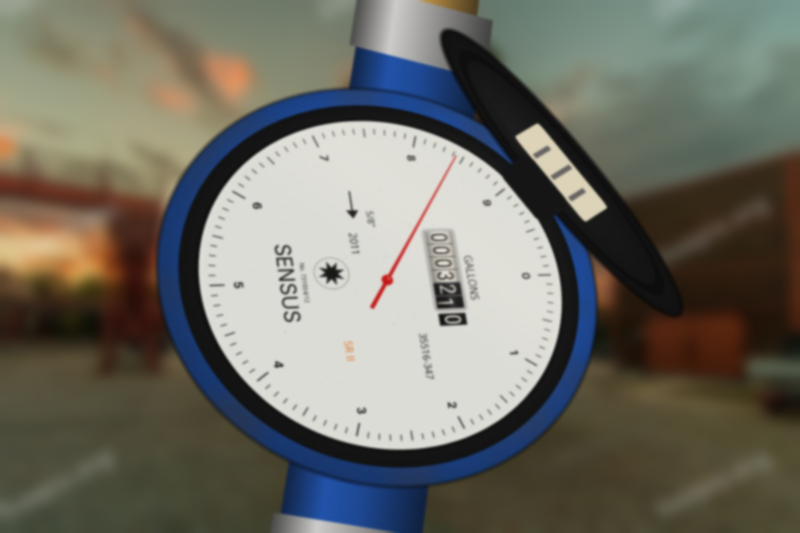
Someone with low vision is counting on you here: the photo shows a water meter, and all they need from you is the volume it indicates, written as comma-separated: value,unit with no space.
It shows 3208.4,gal
